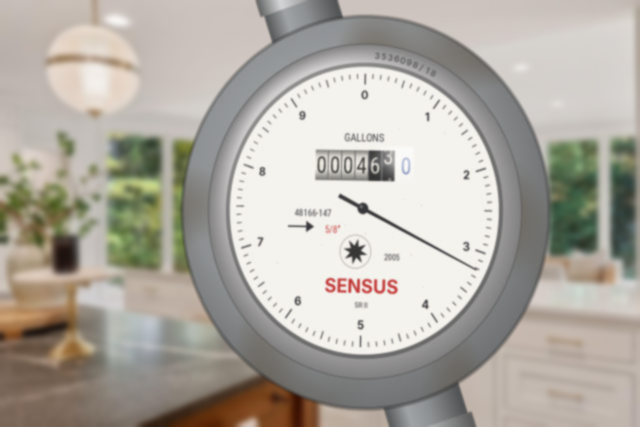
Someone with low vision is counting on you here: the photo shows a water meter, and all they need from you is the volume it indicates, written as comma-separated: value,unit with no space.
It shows 4633.2,gal
